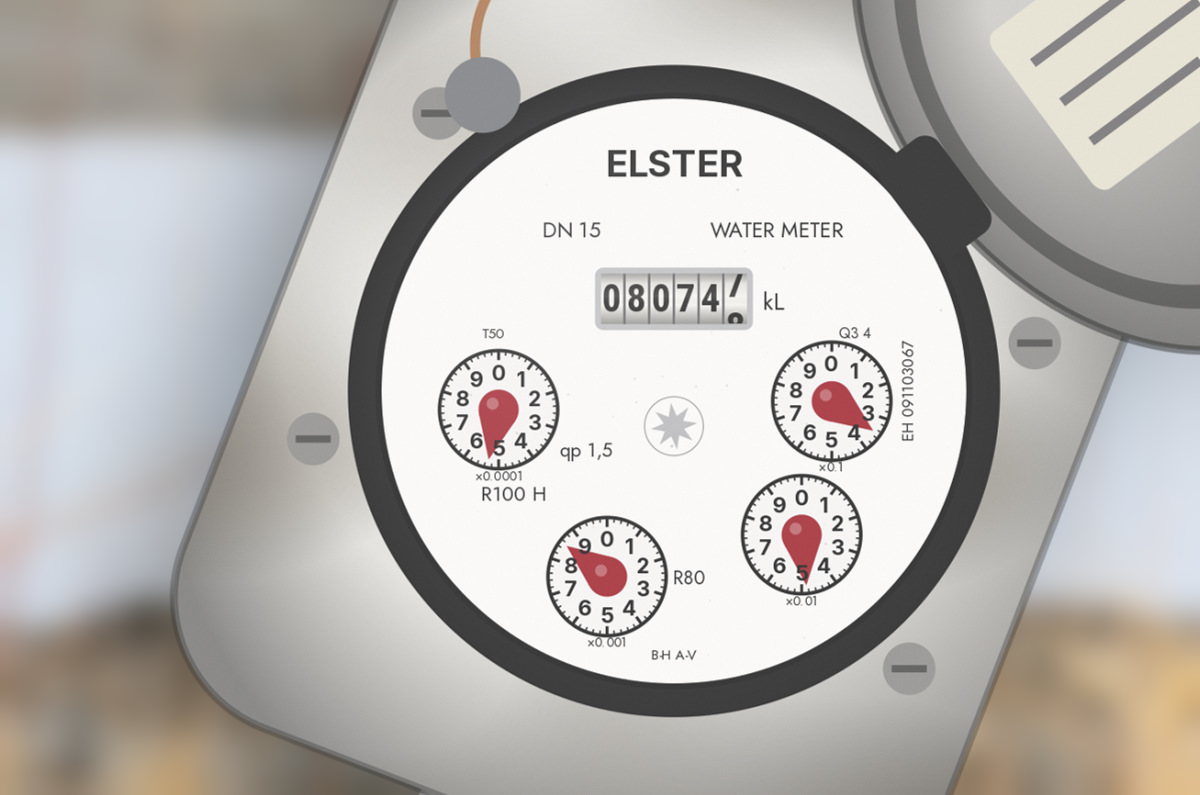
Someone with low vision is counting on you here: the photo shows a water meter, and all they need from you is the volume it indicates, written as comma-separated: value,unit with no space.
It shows 80747.3485,kL
